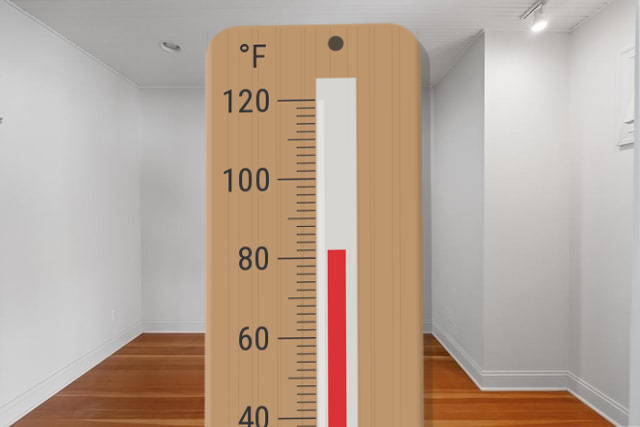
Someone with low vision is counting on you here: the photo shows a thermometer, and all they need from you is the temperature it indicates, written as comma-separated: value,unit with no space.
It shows 82,°F
